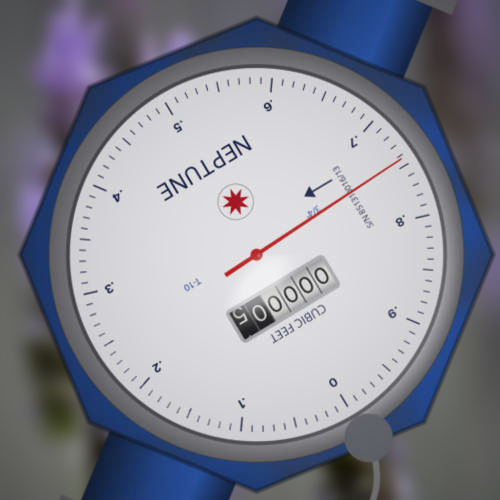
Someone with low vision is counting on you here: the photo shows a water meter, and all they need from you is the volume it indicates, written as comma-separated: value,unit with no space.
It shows 4.74,ft³
